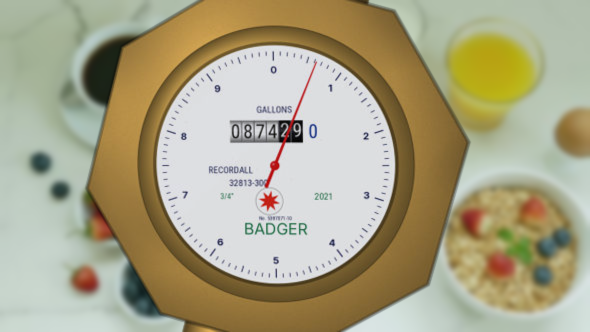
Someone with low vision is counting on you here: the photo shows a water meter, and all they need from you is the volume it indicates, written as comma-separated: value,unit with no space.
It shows 874290.6,gal
